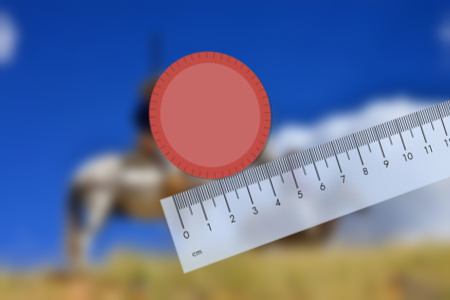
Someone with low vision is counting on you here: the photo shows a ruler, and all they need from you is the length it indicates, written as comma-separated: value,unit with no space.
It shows 5,cm
